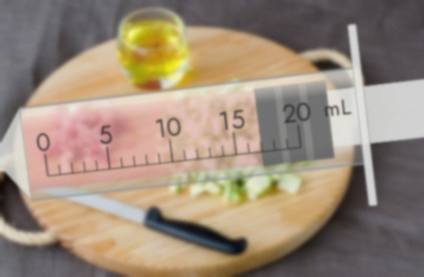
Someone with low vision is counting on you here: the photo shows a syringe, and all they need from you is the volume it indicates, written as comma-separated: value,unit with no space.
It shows 17,mL
